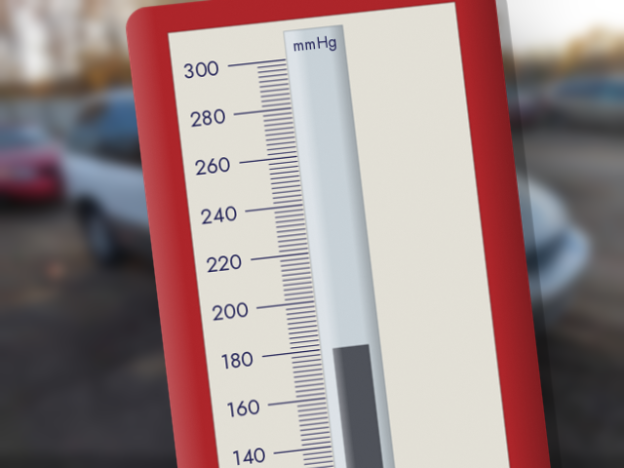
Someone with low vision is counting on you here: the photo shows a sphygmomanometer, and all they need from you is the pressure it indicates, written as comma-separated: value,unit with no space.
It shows 180,mmHg
